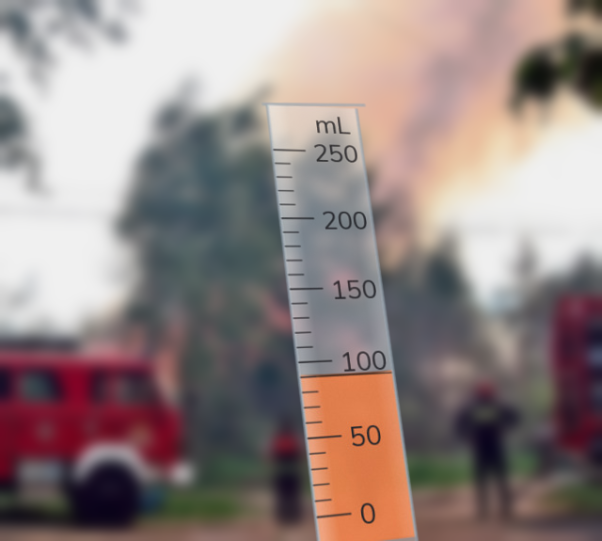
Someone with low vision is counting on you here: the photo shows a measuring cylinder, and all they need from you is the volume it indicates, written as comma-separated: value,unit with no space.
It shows 90,mL
